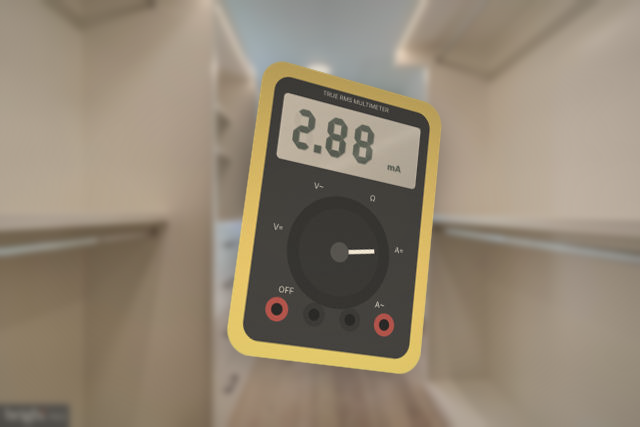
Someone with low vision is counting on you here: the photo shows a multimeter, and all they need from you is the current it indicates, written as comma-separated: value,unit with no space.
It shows 2.88,mA
